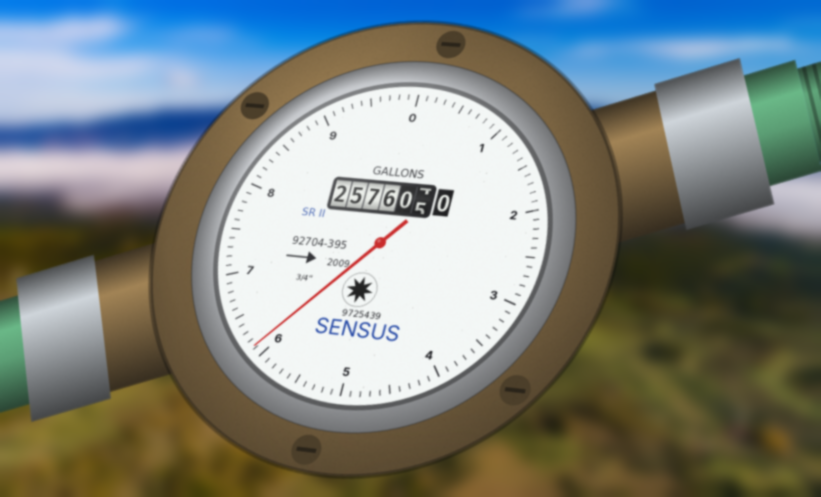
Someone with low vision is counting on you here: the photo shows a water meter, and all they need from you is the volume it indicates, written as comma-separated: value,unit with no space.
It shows 2576046.1,gal
